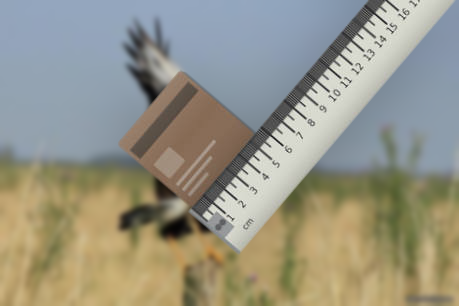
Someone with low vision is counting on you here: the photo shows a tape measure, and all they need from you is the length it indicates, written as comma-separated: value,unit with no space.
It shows 5.5,cm
